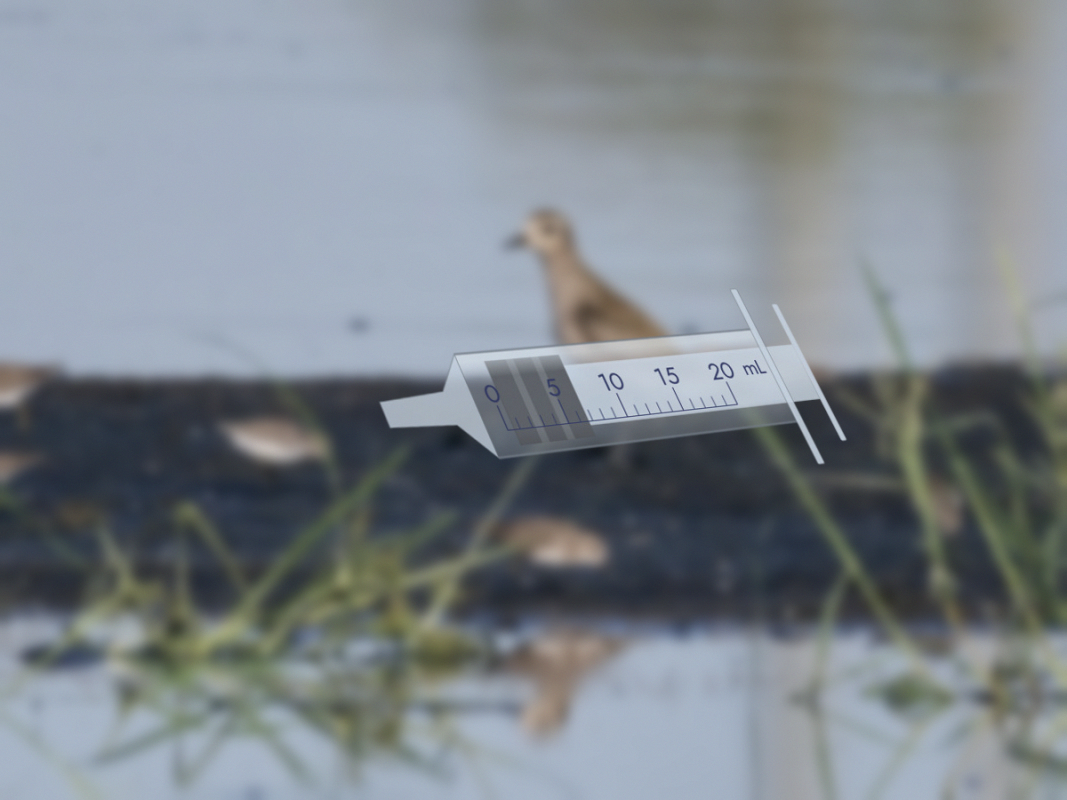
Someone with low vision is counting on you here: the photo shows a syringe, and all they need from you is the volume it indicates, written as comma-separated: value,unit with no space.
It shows 0.5,mL
